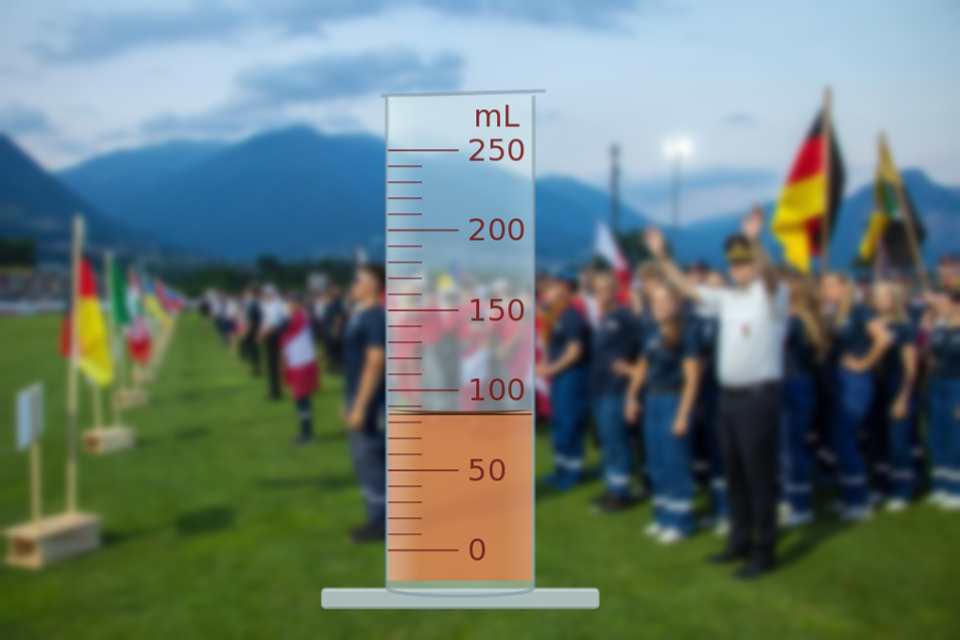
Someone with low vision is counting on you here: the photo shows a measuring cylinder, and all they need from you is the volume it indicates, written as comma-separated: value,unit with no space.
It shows 85,mL
